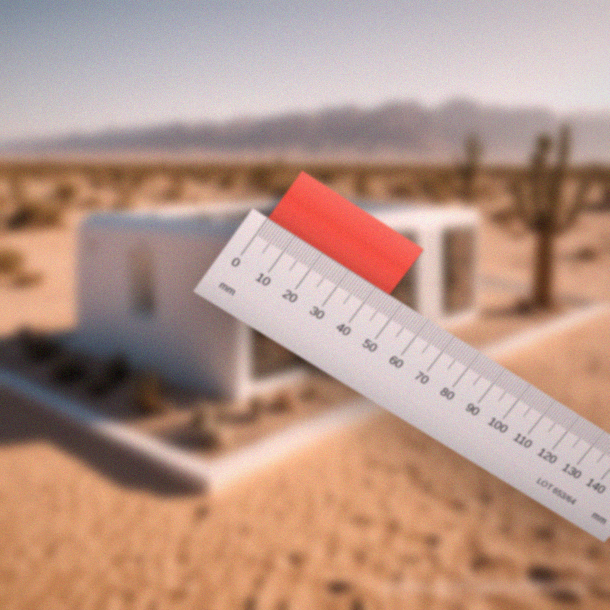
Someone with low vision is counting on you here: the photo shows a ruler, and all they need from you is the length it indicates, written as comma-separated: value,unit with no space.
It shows 45,mm
